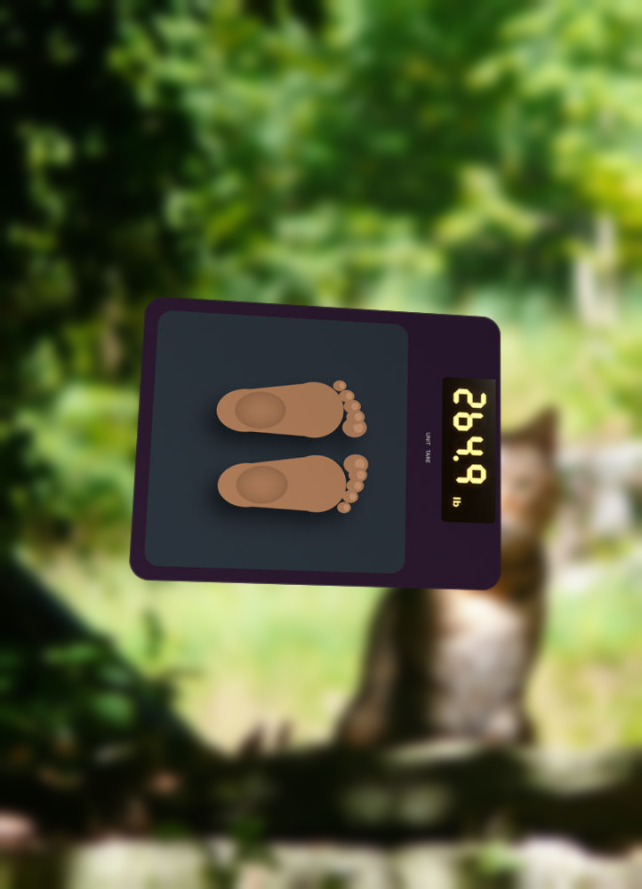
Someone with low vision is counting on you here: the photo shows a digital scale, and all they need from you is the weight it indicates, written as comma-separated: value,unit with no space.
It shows 264.9,lb
